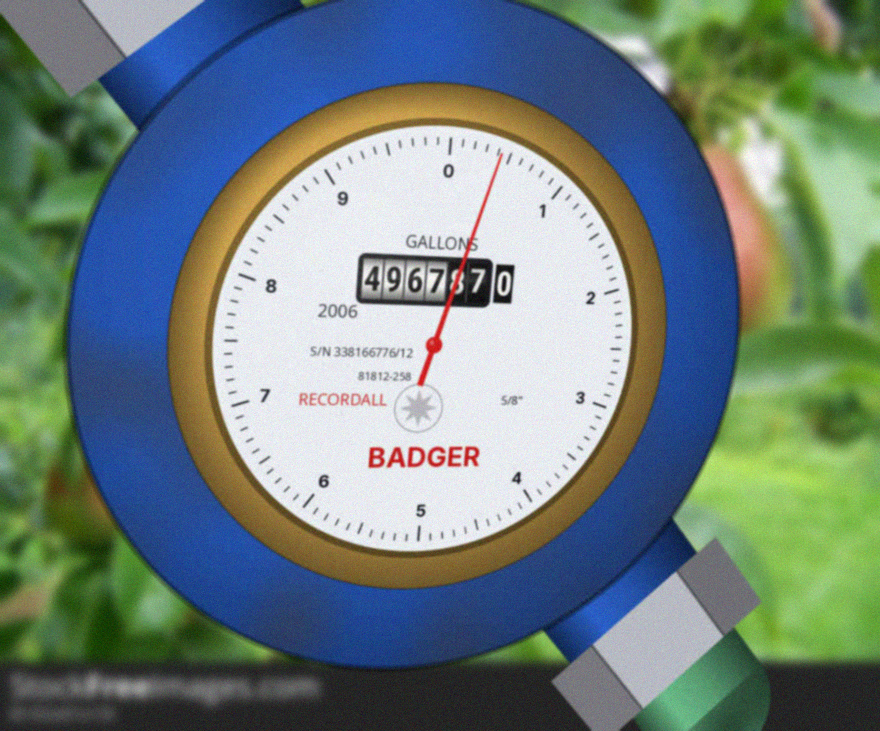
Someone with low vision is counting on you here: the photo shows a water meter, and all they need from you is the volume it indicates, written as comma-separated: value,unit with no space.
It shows 4967870.4,gal
